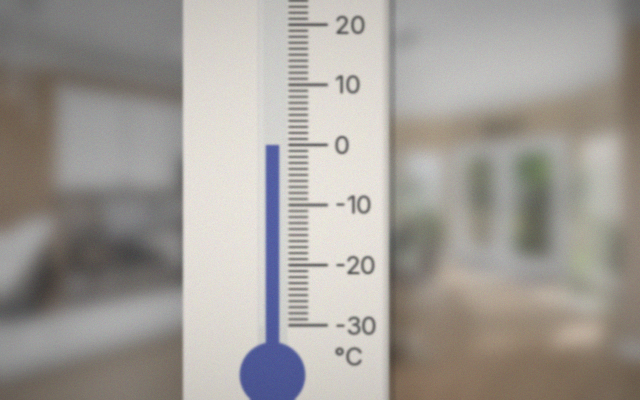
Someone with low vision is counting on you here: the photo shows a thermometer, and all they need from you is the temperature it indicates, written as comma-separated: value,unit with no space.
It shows 0,°C
